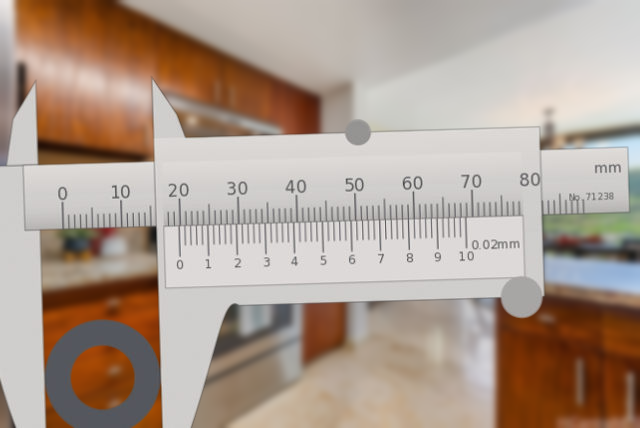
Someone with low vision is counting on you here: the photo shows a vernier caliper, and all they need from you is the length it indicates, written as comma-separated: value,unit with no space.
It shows 19.8,mm
